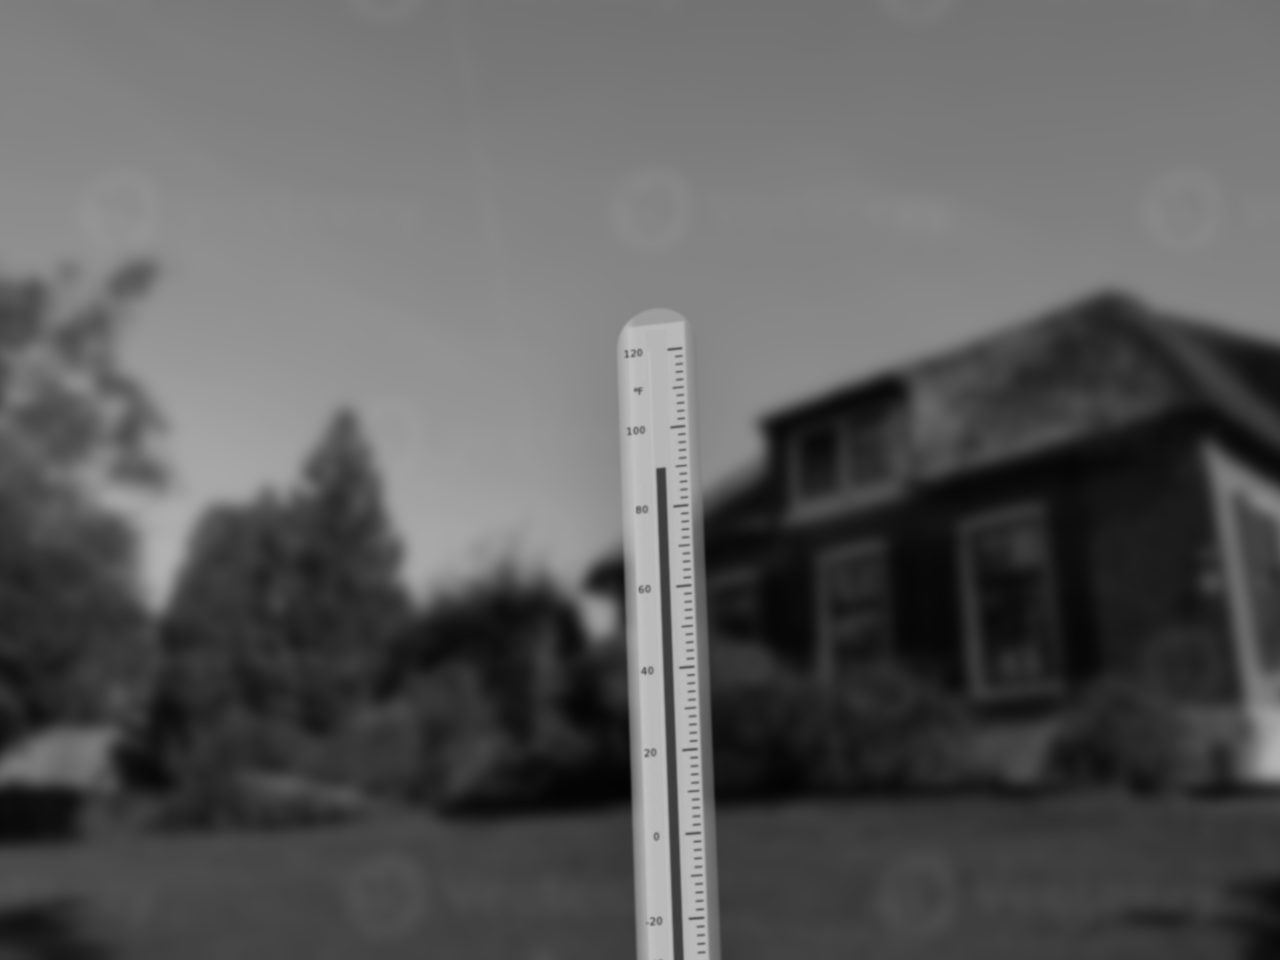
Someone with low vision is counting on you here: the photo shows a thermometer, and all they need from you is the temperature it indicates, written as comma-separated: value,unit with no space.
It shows 90,°F
